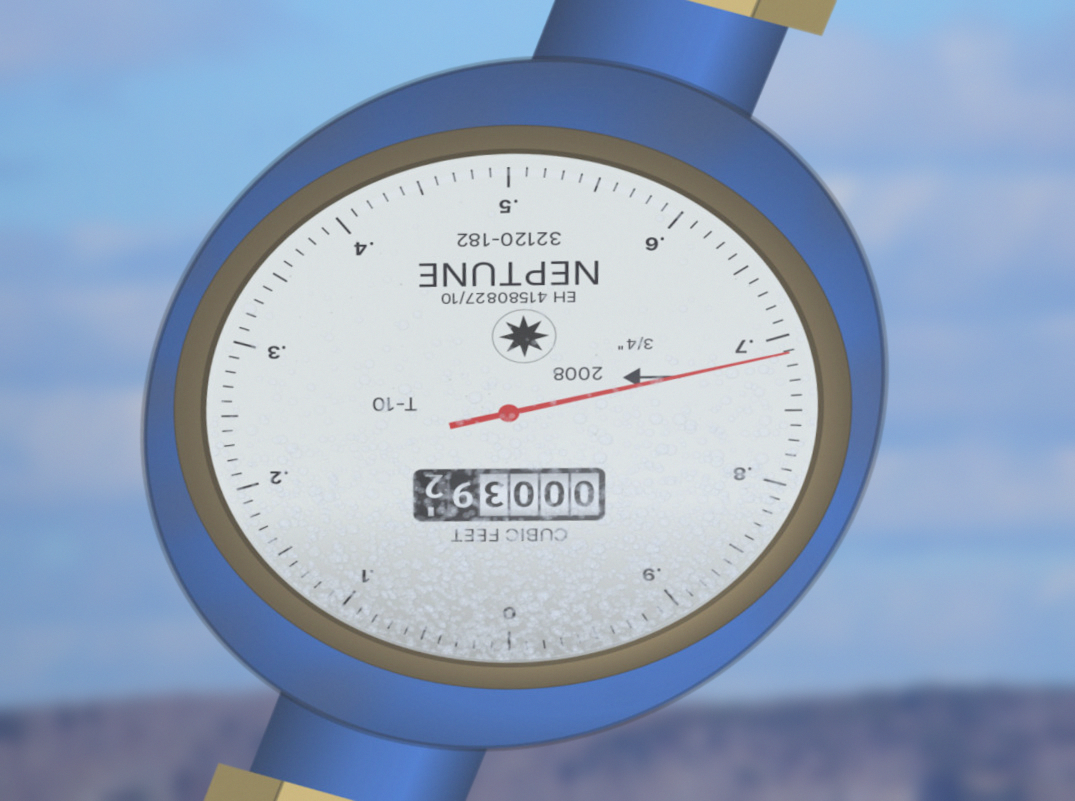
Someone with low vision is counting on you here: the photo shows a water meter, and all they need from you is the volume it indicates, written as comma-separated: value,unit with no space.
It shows 391.71,ft³
